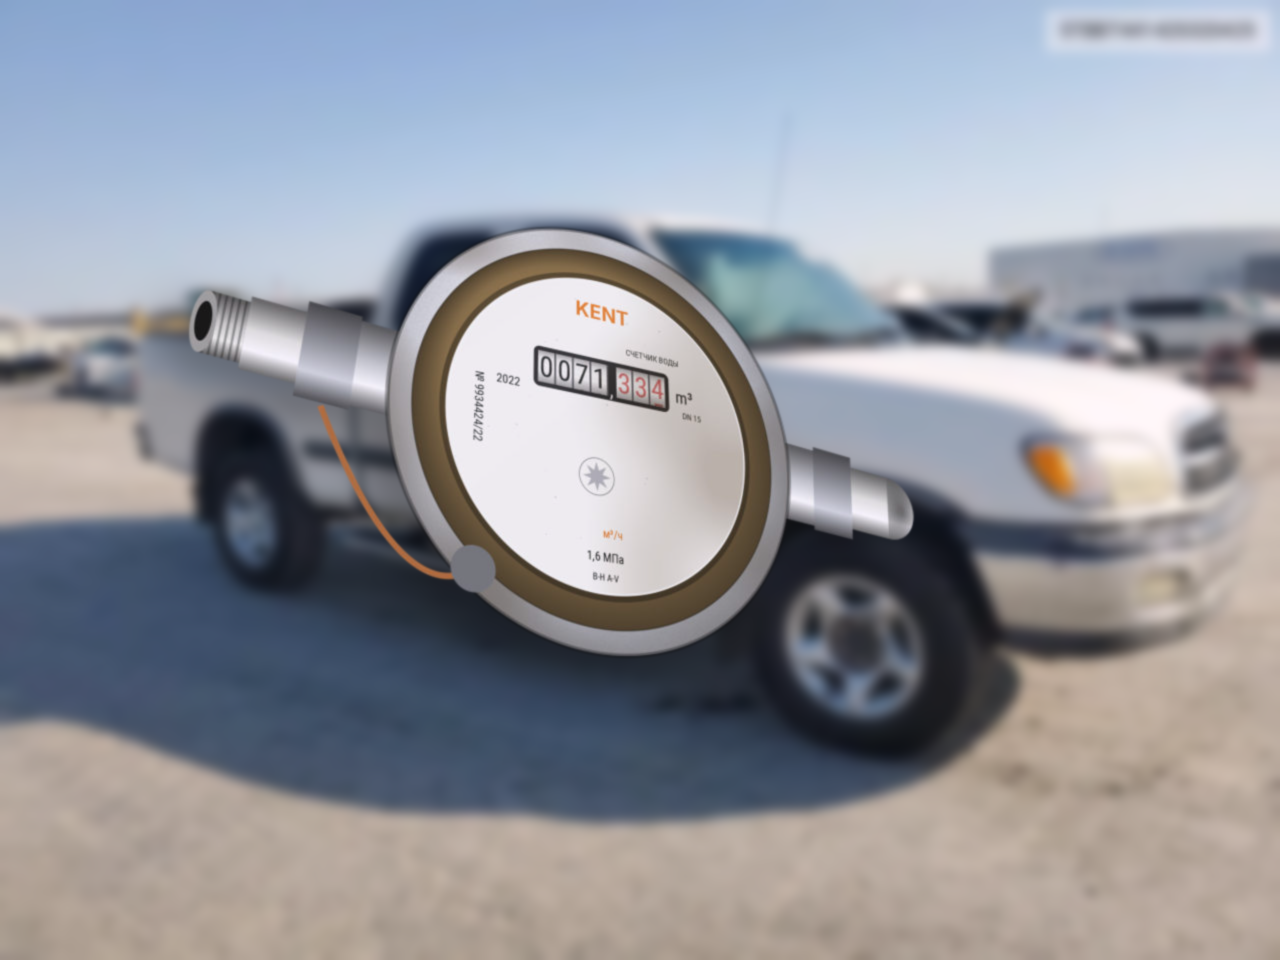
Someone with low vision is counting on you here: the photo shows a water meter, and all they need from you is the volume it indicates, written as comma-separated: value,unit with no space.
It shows 71.334,m³
